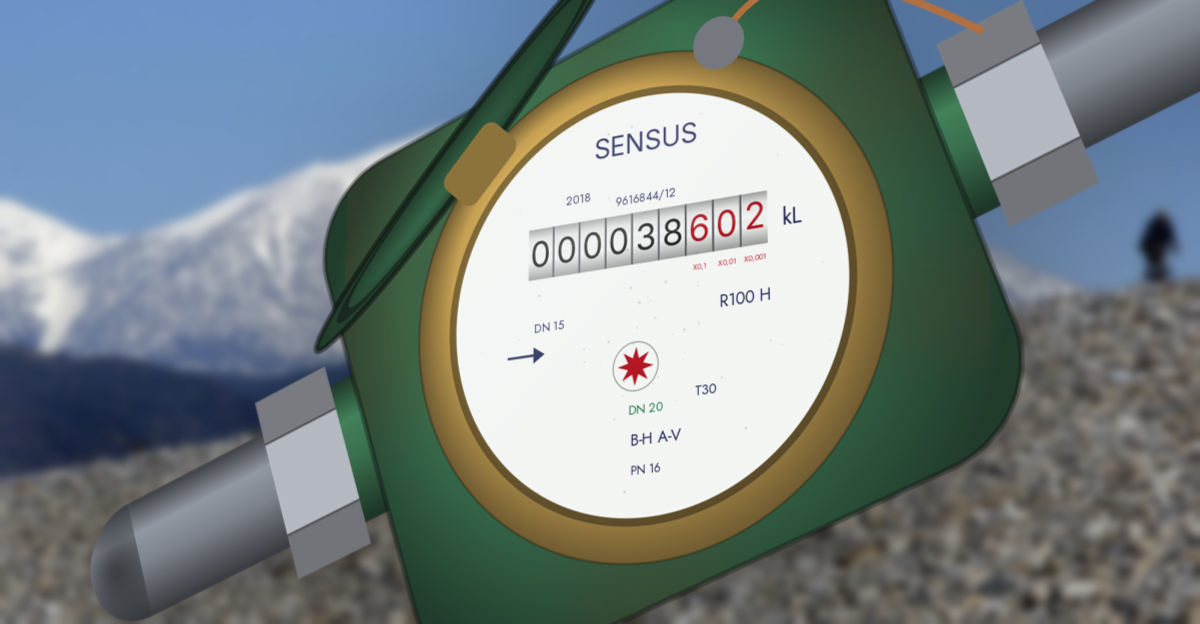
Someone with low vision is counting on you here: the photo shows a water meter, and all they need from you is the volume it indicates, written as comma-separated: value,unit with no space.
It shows 38.602,kL
